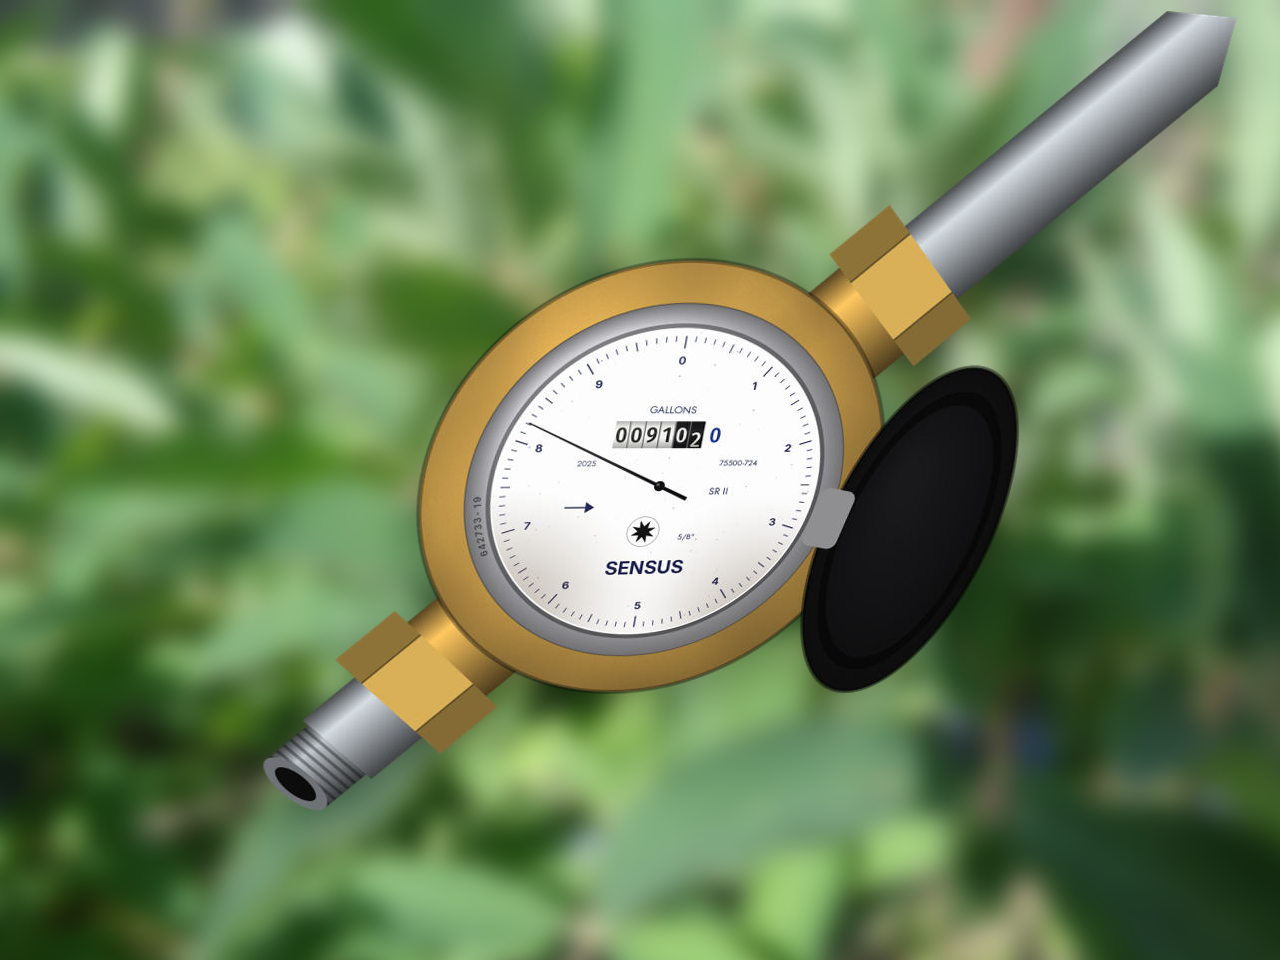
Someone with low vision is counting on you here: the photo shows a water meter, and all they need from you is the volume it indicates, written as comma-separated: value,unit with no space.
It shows 91018.2,gal
